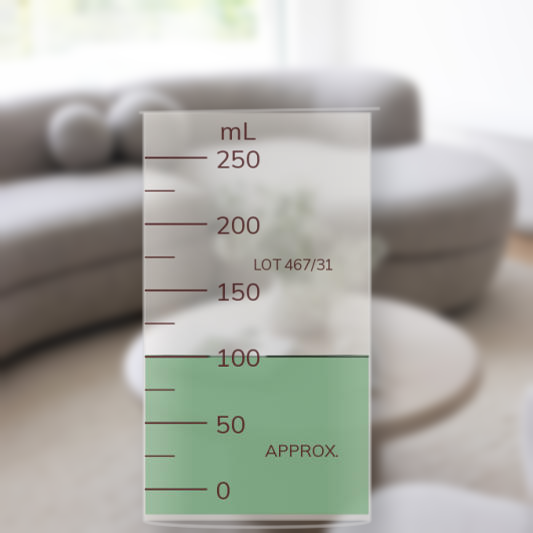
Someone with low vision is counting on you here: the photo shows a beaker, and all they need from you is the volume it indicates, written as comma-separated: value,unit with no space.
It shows 100,mL
